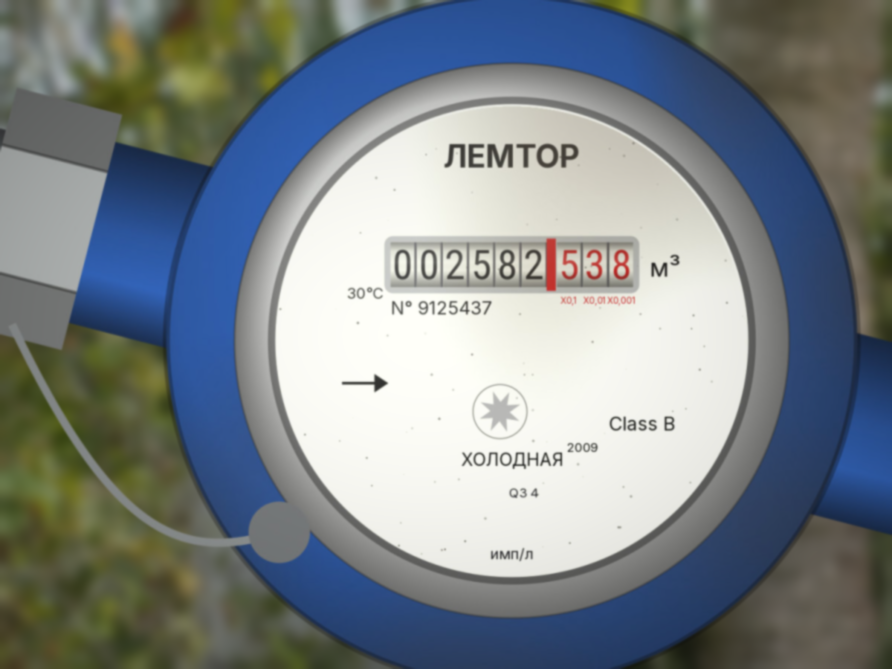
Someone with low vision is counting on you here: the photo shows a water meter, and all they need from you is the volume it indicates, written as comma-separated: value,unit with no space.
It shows 2582.538,m³
